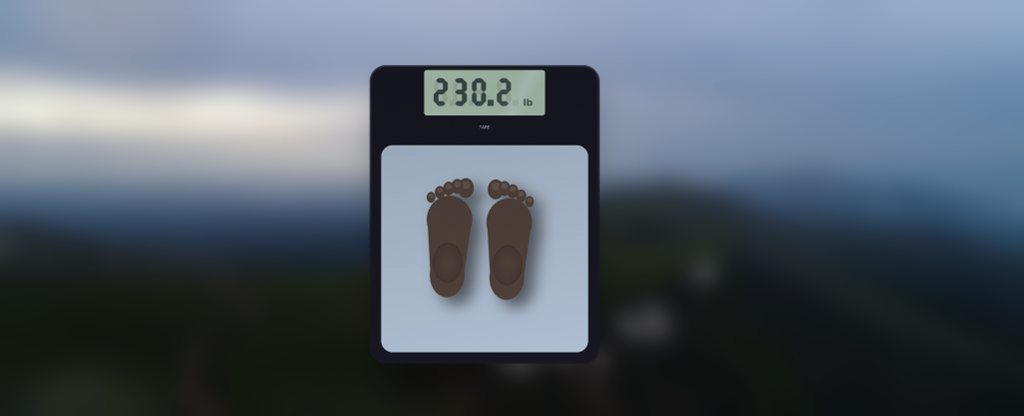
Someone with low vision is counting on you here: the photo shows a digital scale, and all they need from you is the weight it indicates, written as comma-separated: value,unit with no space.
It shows 230.2,lb
